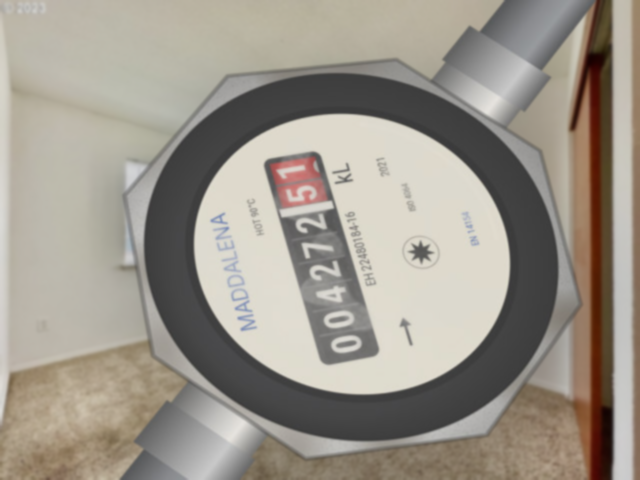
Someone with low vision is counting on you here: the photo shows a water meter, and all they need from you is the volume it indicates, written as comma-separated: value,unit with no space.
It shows 4272.51,kL
